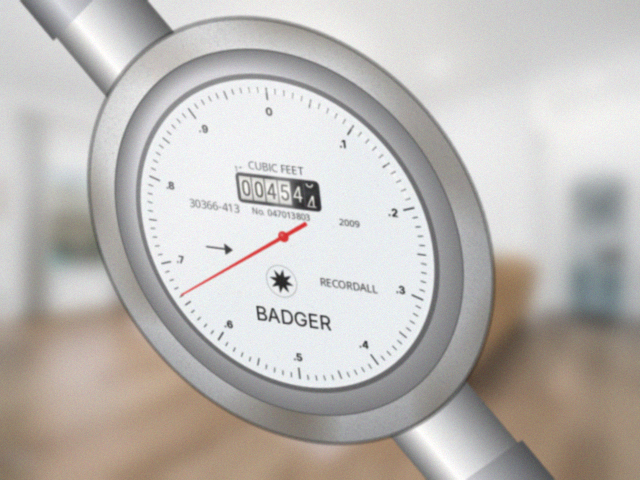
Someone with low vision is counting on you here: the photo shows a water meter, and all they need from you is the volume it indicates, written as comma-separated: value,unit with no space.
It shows 4543.66,ft³
